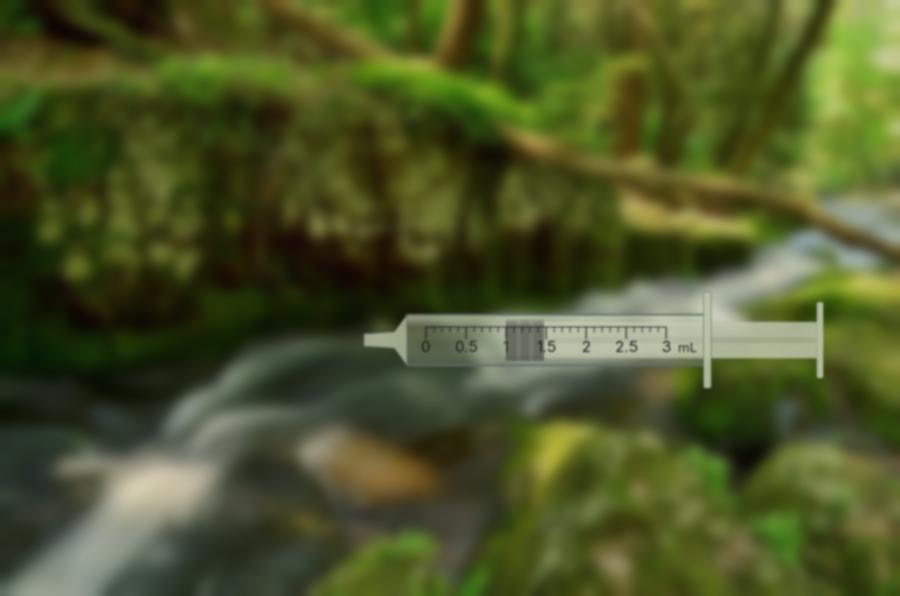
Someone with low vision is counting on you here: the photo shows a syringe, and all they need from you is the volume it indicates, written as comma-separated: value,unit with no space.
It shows 1,mL
